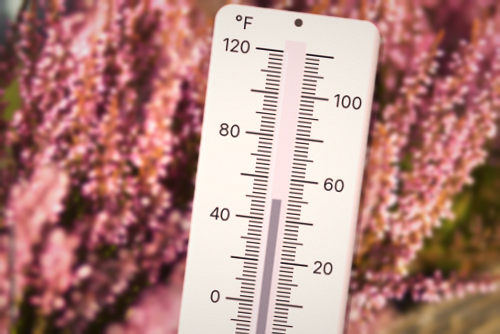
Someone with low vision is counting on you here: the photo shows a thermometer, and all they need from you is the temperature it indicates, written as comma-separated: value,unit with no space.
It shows 50,°F
